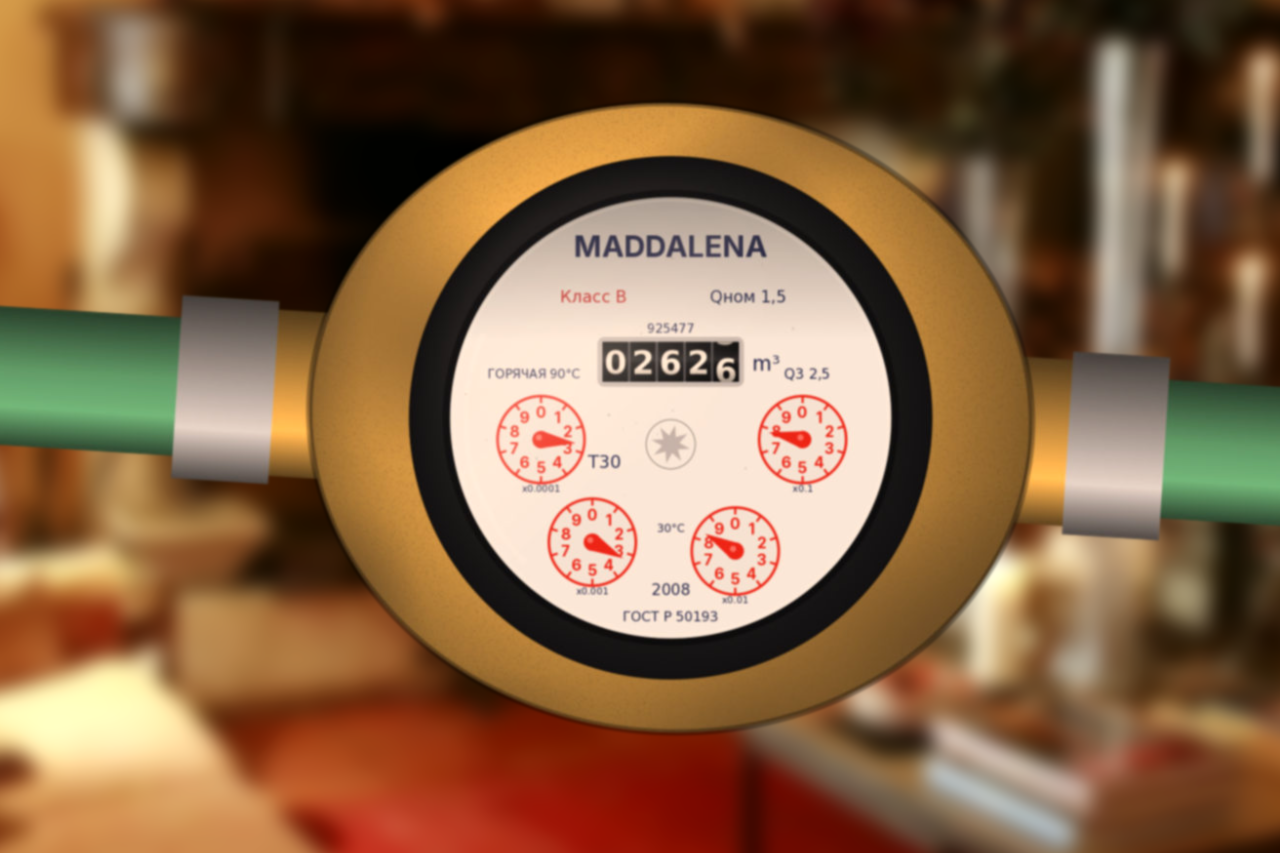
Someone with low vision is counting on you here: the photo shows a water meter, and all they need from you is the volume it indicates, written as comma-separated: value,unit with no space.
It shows 2625.7832,m³
